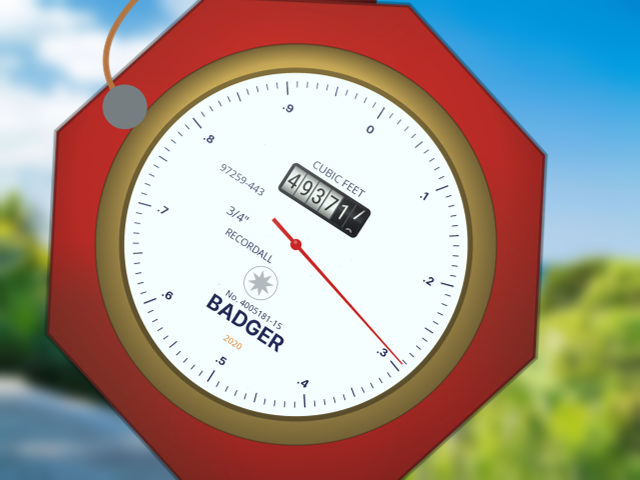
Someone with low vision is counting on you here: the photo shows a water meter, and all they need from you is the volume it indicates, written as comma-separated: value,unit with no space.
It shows 493717.29,ft³
